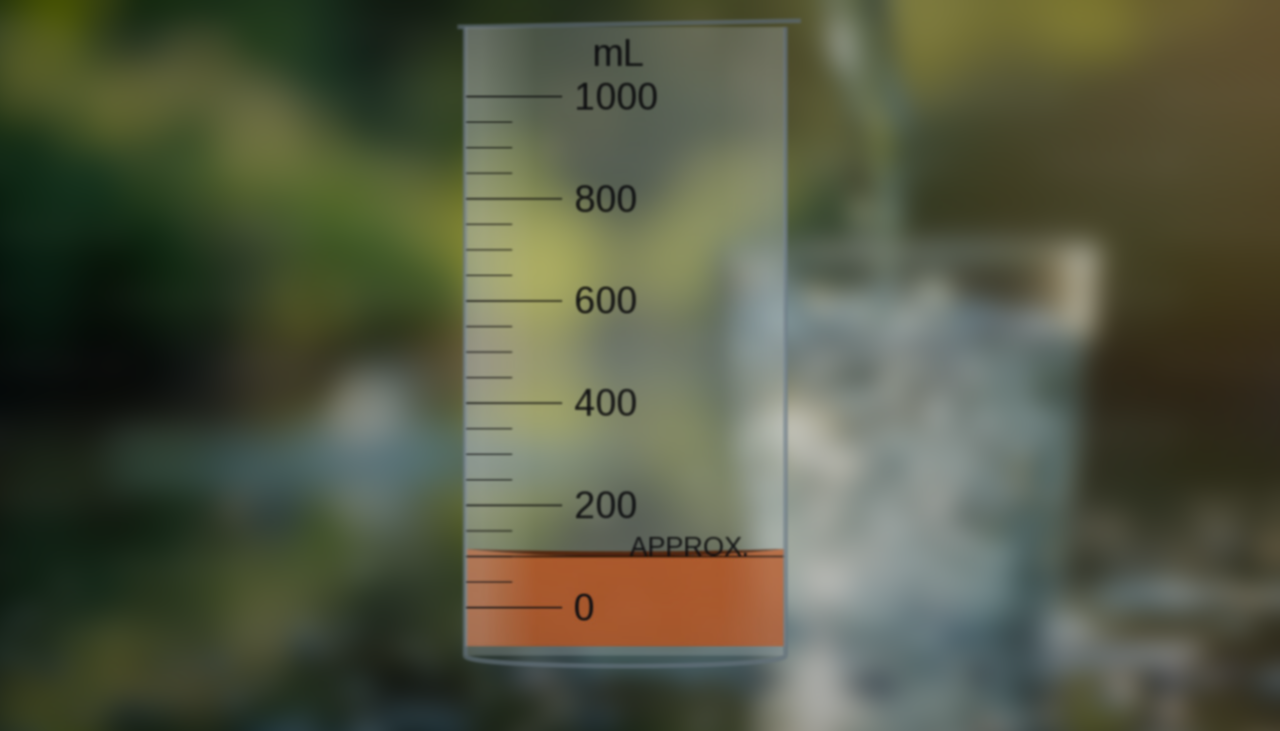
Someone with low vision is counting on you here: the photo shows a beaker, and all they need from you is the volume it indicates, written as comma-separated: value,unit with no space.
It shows 100,mL
